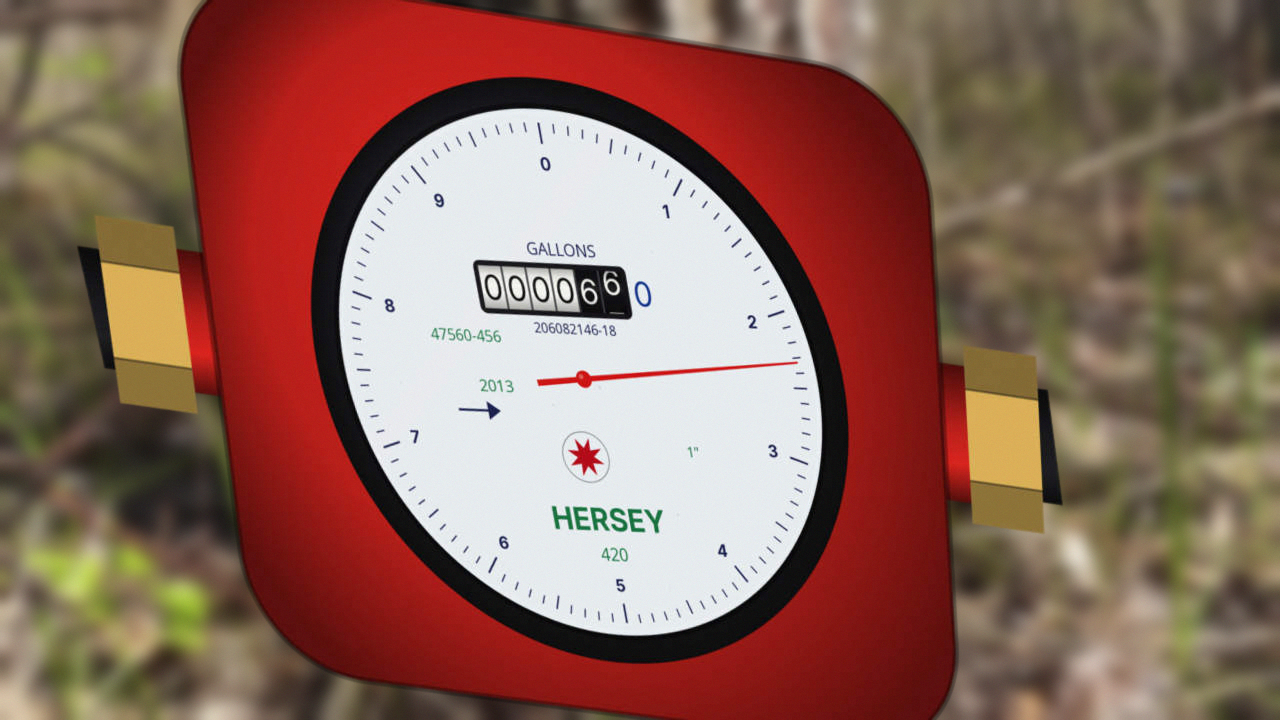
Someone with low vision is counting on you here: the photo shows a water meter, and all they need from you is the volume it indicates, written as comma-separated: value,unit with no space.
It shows 662.3,gal
